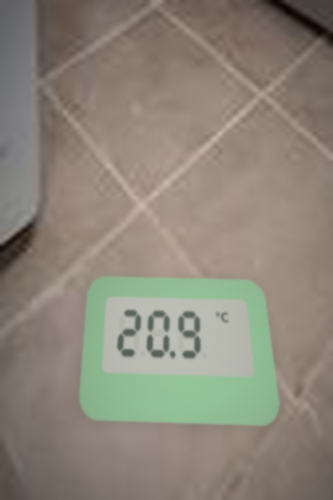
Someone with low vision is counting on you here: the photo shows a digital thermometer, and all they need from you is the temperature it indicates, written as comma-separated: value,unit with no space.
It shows 20.9,°C
